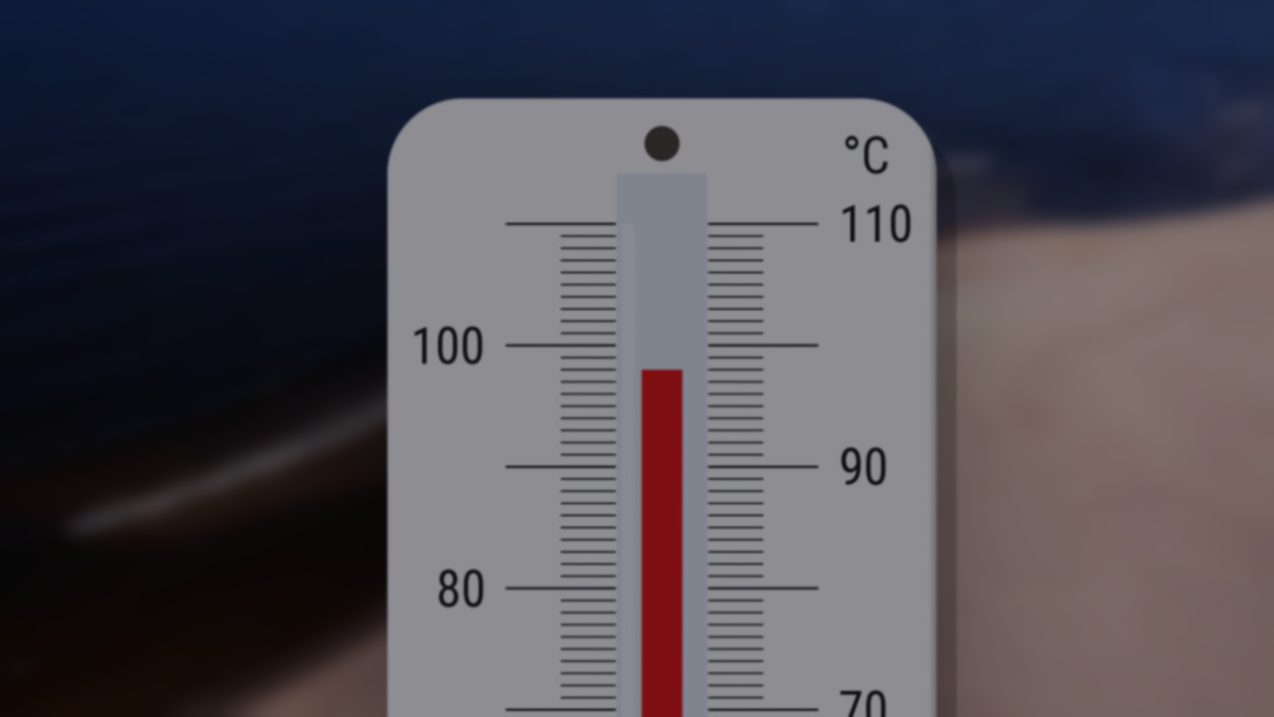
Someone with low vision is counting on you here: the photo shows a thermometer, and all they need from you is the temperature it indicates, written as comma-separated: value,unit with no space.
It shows 98,°C
